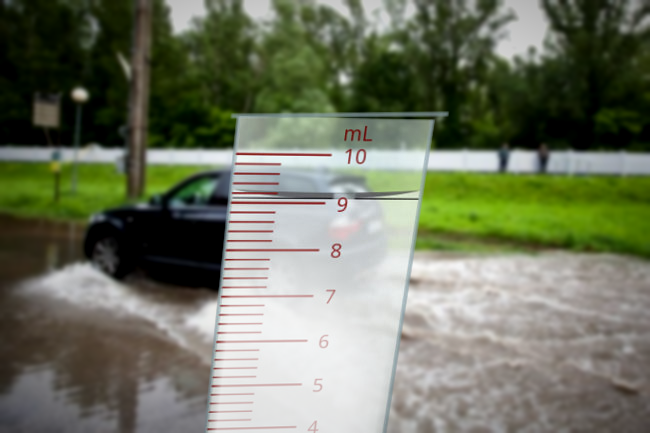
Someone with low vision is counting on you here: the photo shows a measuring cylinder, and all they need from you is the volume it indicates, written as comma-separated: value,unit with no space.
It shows 9.1,mL
